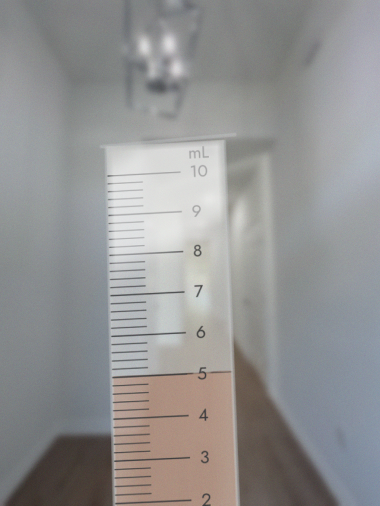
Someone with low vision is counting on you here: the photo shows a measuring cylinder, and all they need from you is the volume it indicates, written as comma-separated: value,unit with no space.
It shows 5,mL
